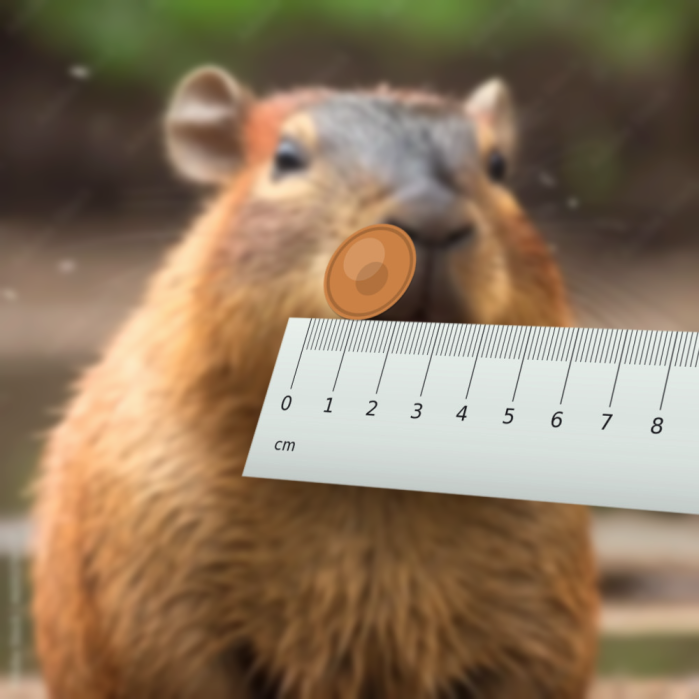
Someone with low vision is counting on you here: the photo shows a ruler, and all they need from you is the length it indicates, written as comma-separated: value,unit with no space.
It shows 2.1,cm
